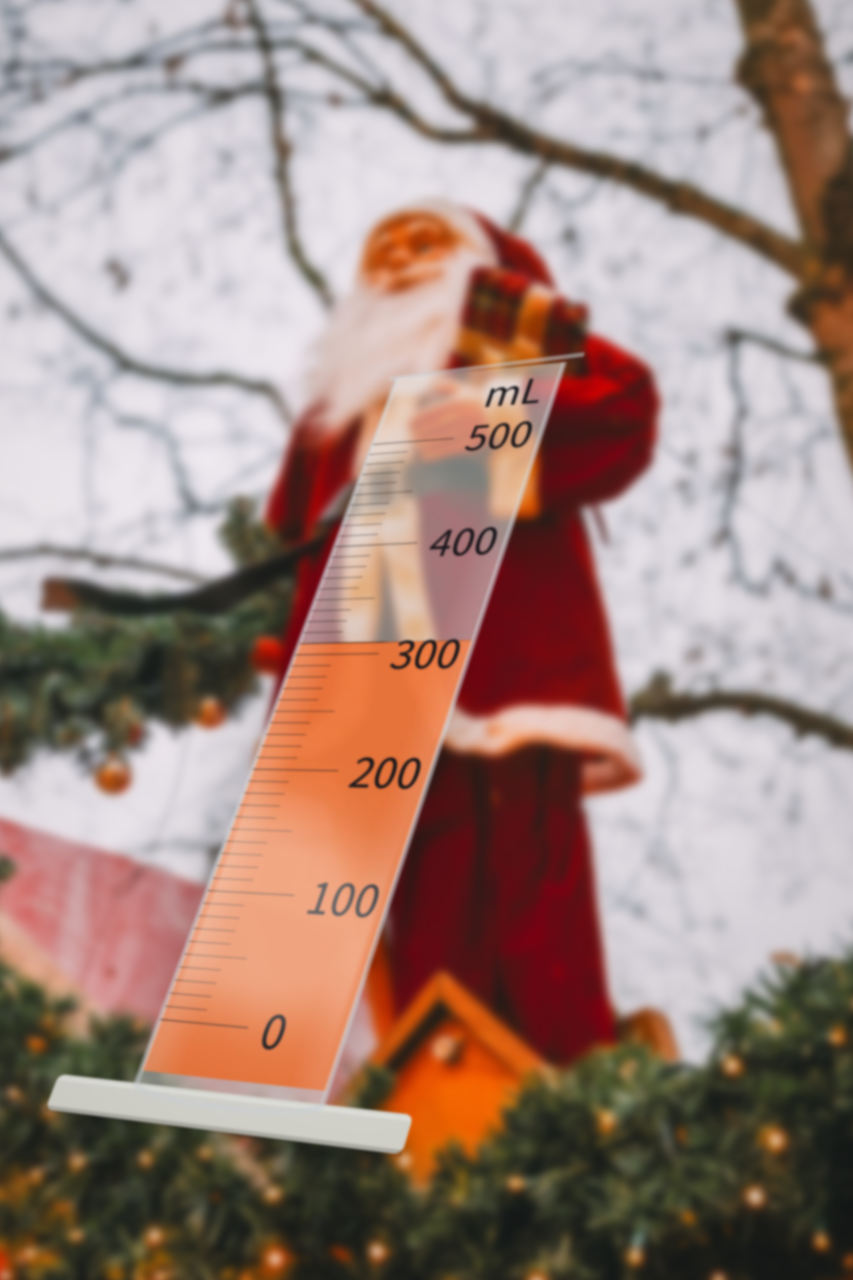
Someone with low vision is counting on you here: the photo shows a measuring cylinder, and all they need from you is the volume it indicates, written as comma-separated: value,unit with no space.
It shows 310,mL
